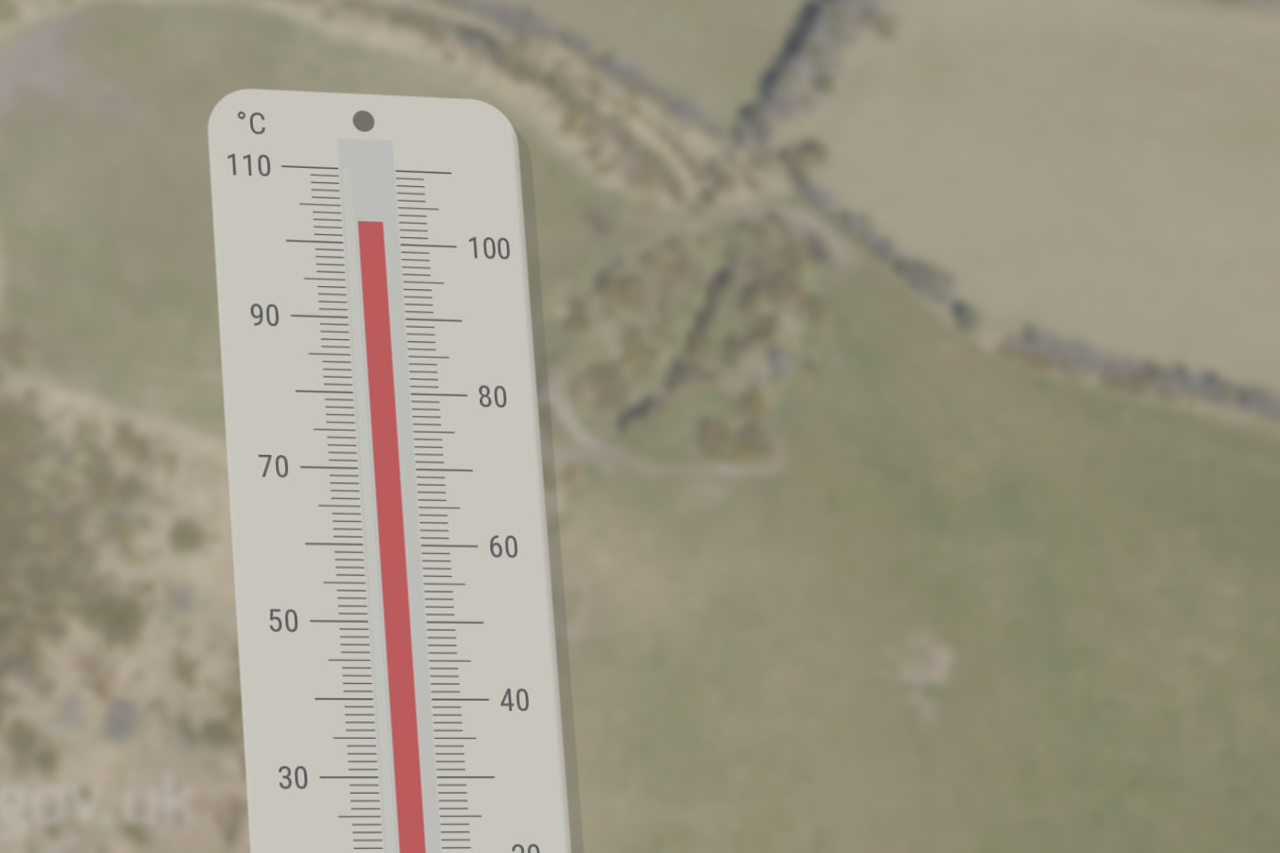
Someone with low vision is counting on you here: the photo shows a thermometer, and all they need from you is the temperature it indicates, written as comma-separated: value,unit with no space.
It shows 103,°C
